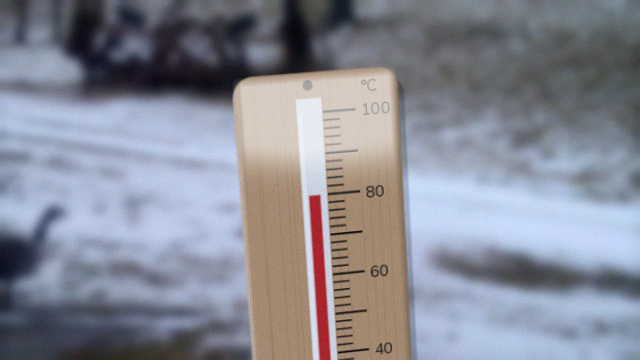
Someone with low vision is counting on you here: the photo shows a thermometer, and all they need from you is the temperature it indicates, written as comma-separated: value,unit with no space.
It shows 80,°C
